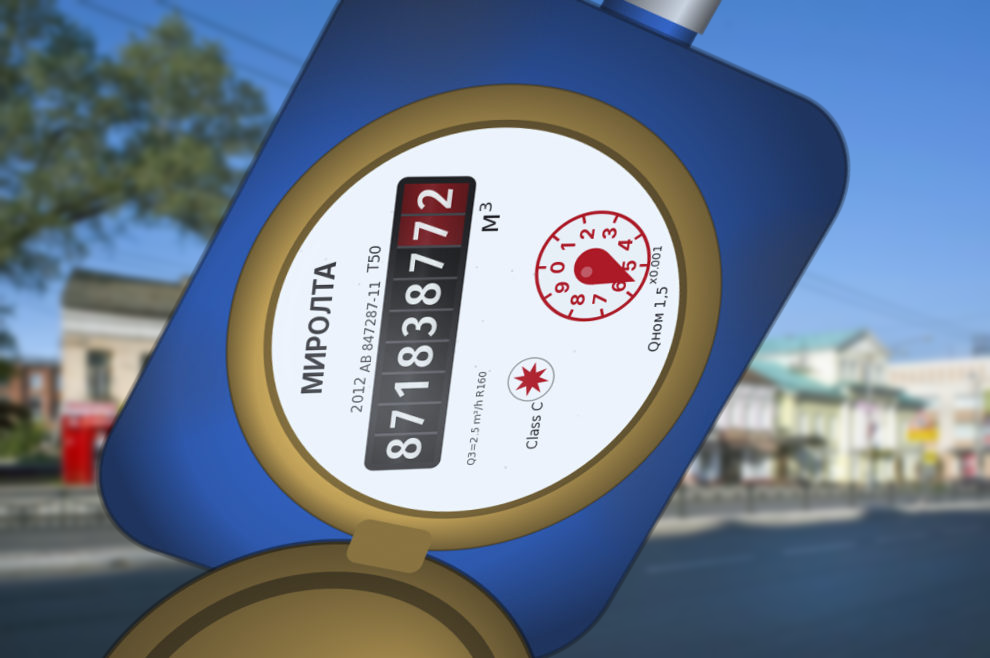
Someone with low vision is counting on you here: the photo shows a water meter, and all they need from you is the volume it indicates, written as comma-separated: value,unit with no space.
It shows 8718387.725,m³
